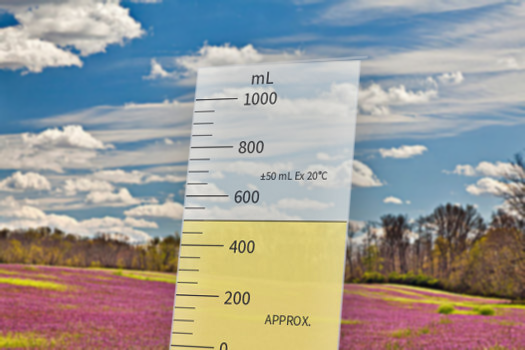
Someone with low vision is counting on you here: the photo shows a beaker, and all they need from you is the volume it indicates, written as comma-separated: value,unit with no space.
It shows 500,mL
